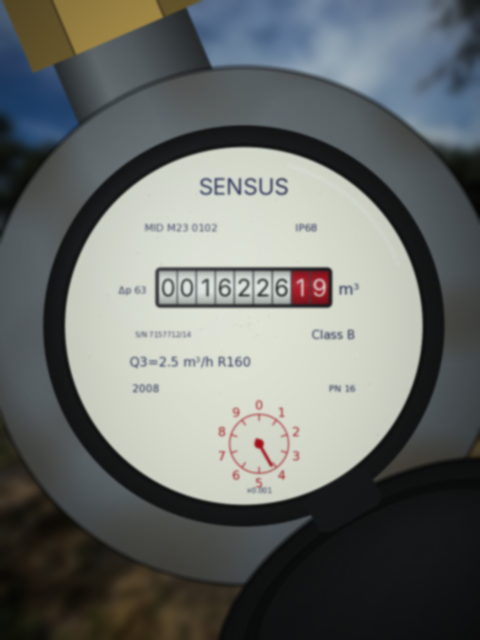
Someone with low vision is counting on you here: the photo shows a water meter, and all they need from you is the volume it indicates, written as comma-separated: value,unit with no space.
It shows 16226.194,m³
